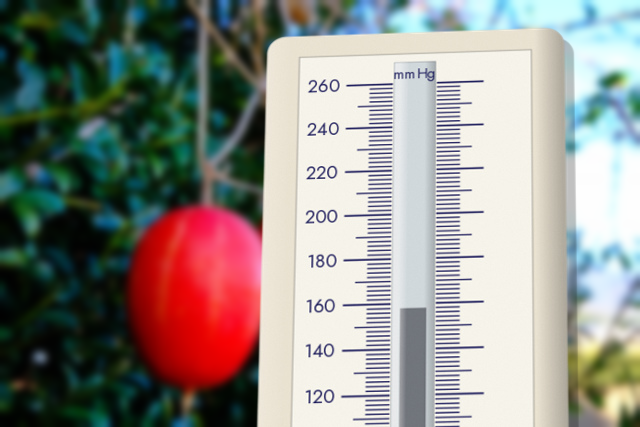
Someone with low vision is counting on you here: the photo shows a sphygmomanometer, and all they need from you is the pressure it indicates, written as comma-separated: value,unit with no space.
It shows 158,mmHg
